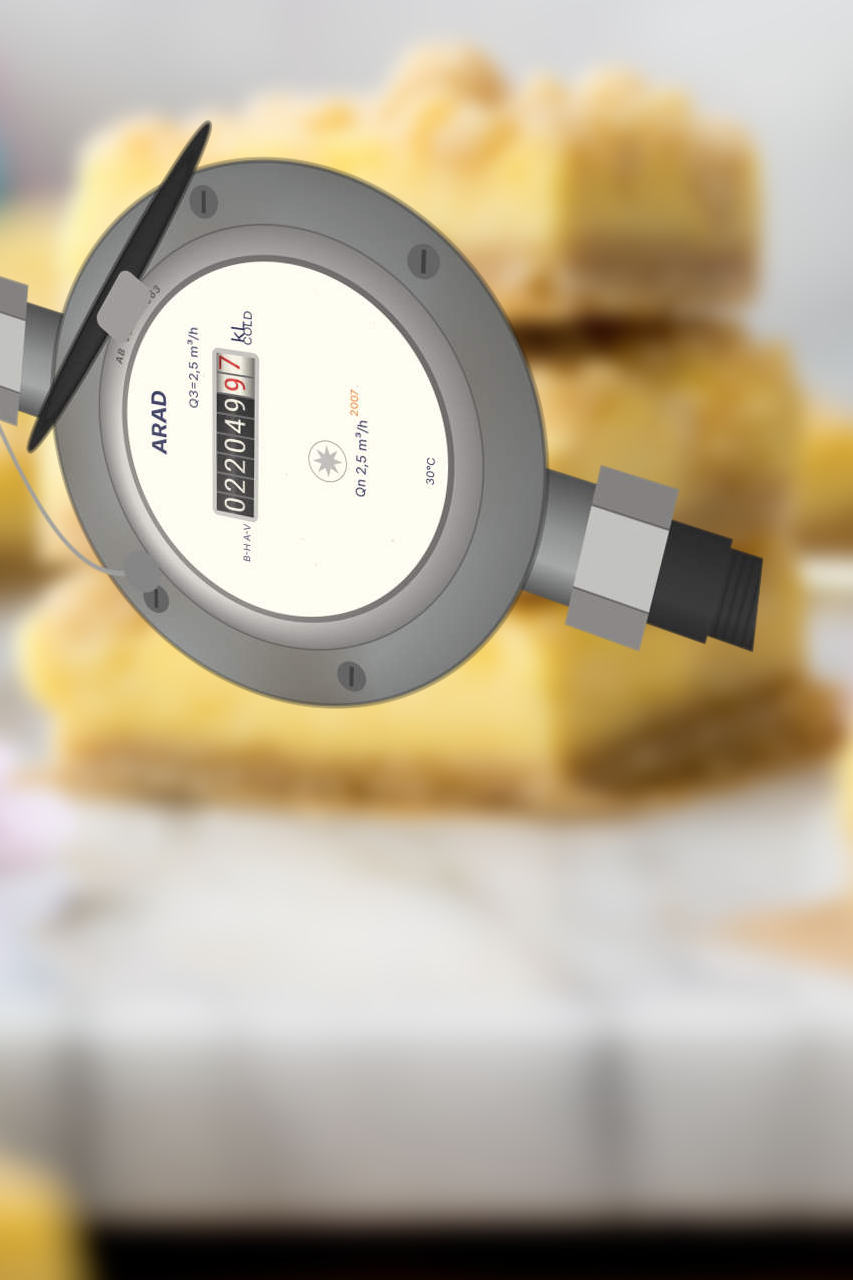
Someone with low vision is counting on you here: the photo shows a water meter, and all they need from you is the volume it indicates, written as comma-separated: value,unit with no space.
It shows 22049.97,kL
